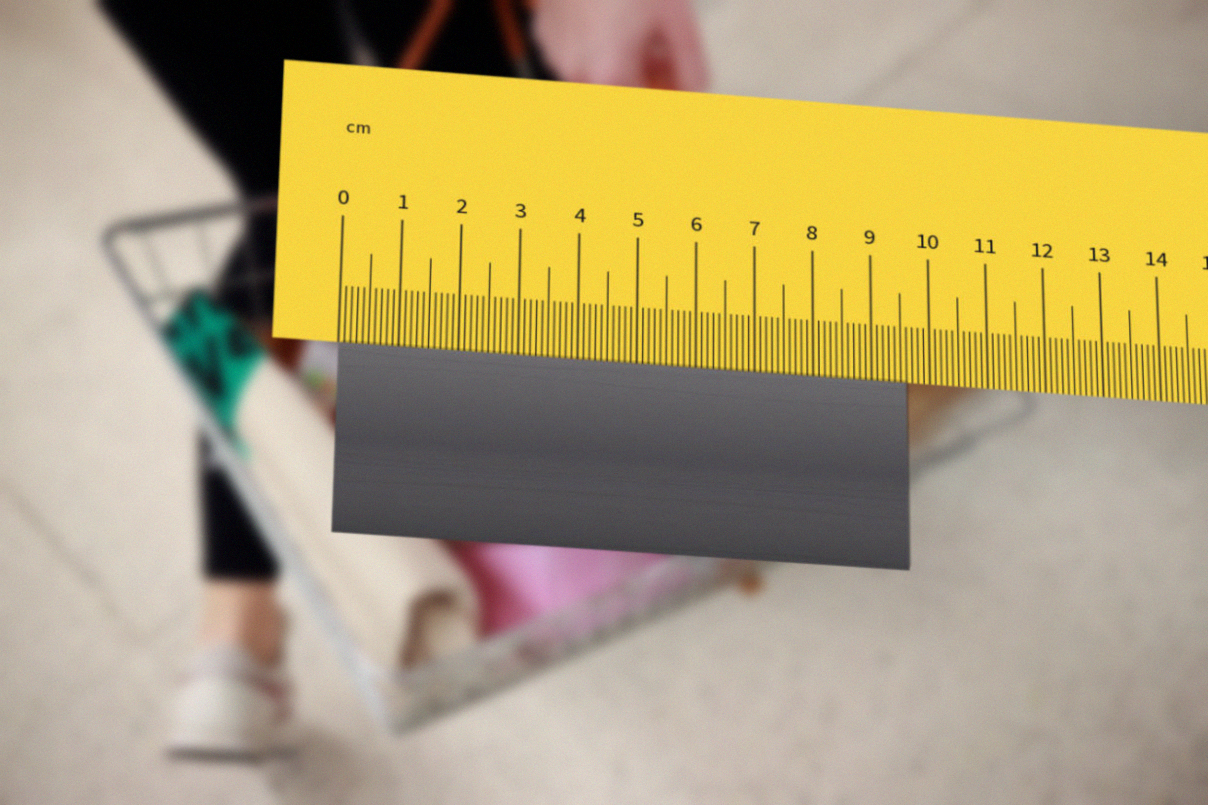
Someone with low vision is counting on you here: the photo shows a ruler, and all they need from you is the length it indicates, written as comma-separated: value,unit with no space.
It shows 9.6,cm
